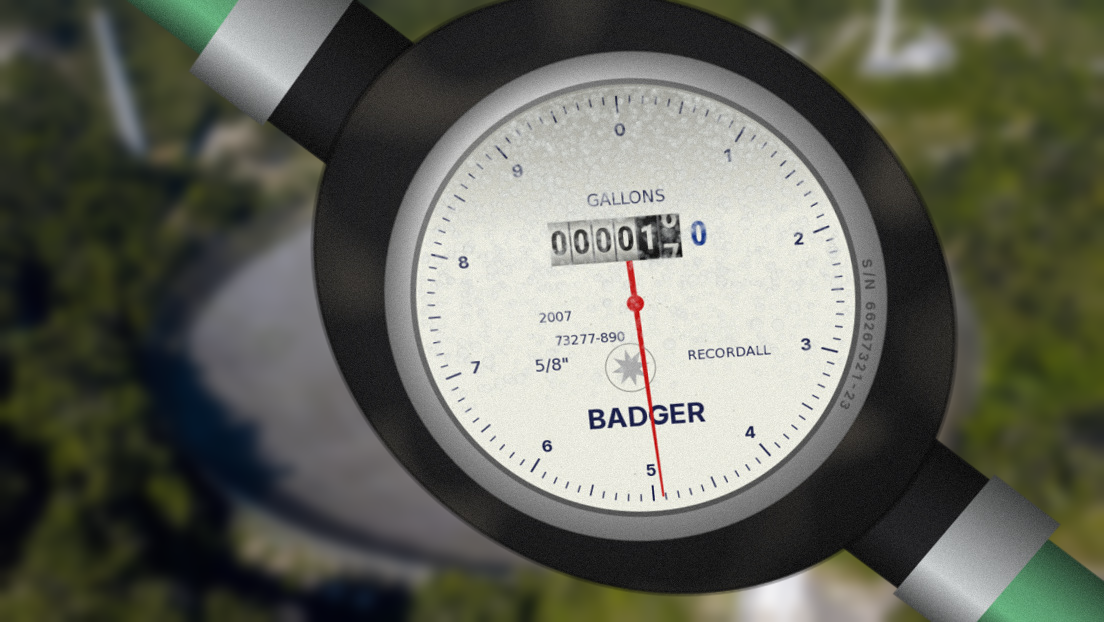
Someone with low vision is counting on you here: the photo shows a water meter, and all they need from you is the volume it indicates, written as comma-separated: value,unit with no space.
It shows 164.9,gal
